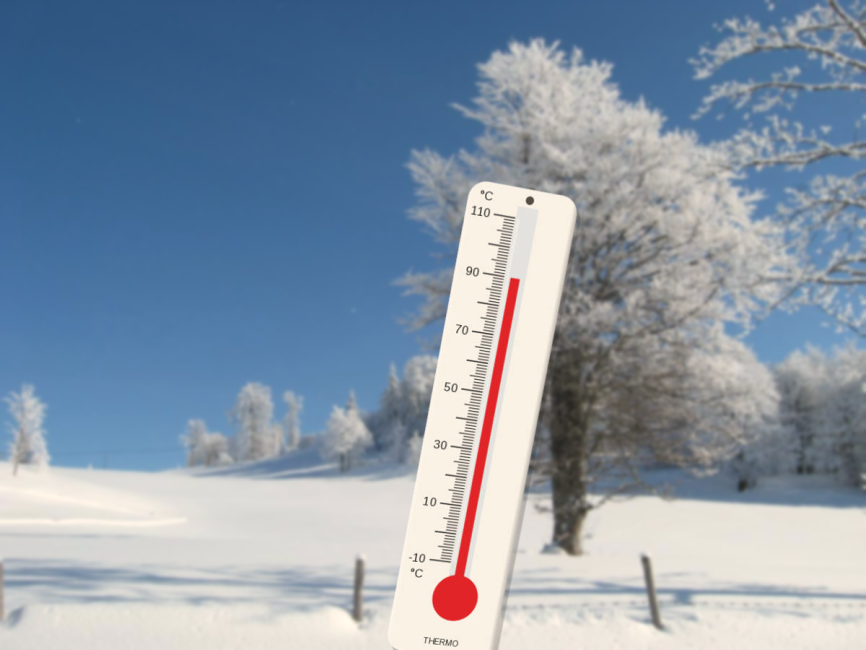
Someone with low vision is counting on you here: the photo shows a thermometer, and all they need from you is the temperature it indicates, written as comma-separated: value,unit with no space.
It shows 90,°C
